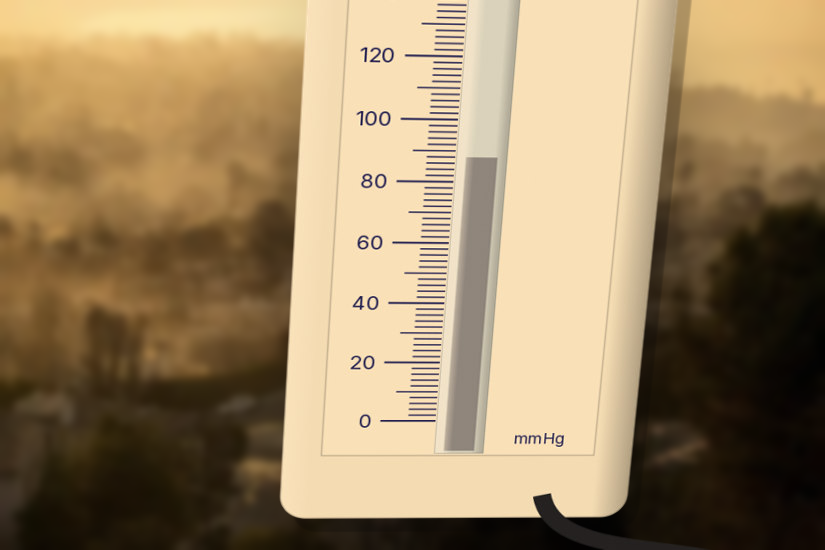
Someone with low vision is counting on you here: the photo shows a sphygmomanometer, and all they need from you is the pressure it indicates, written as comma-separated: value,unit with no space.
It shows 88,mmHg
